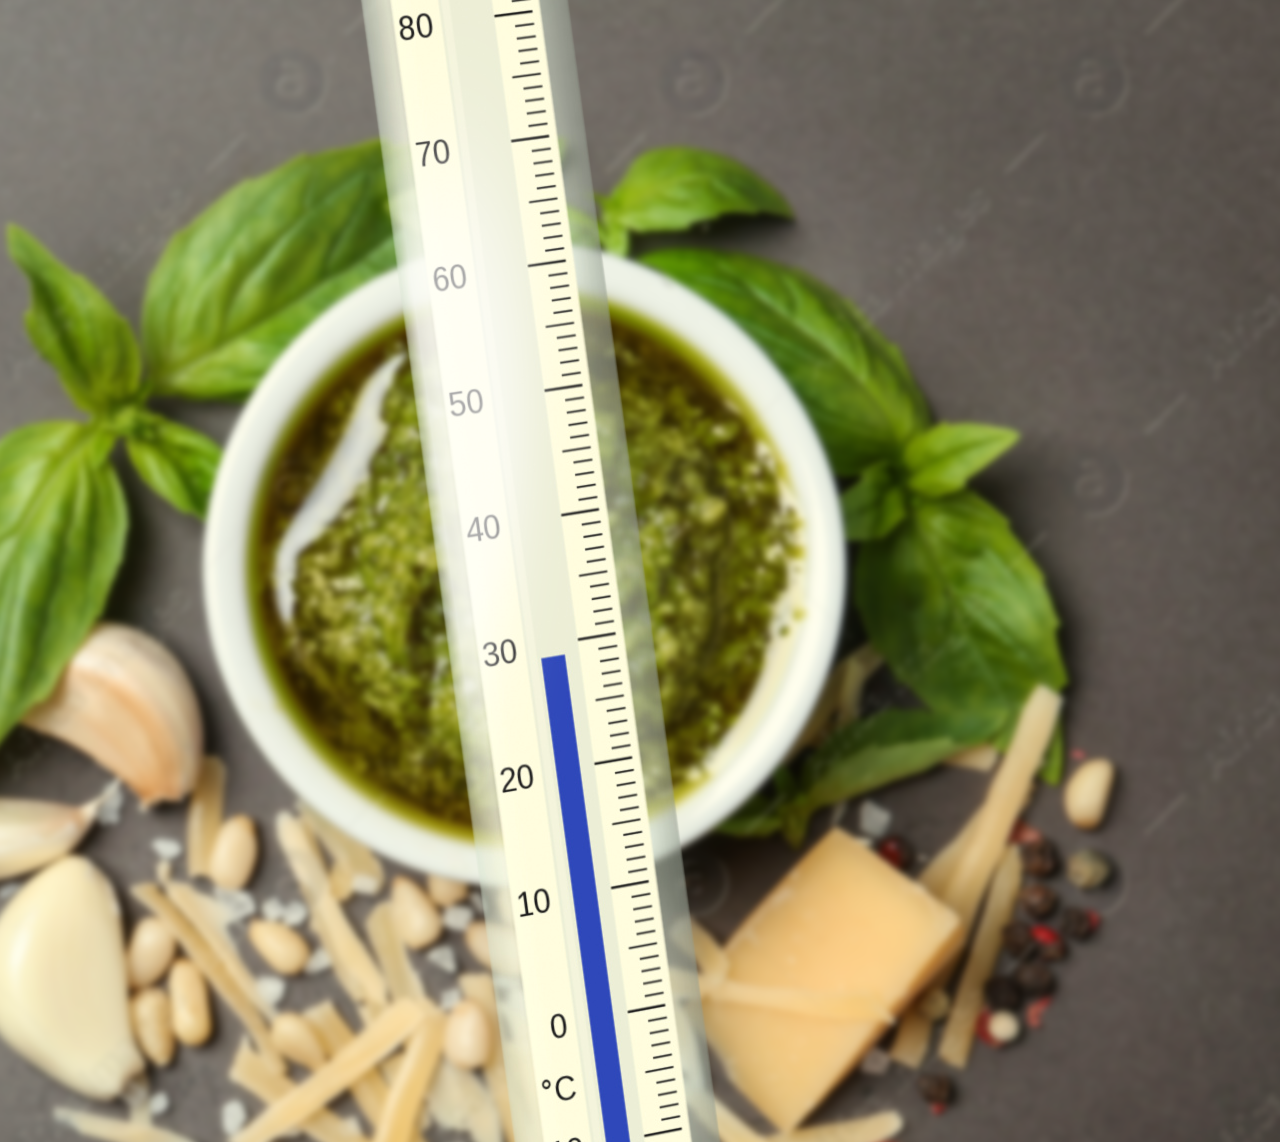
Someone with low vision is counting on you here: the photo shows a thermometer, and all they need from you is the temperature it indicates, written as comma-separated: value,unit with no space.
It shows 29,°C
